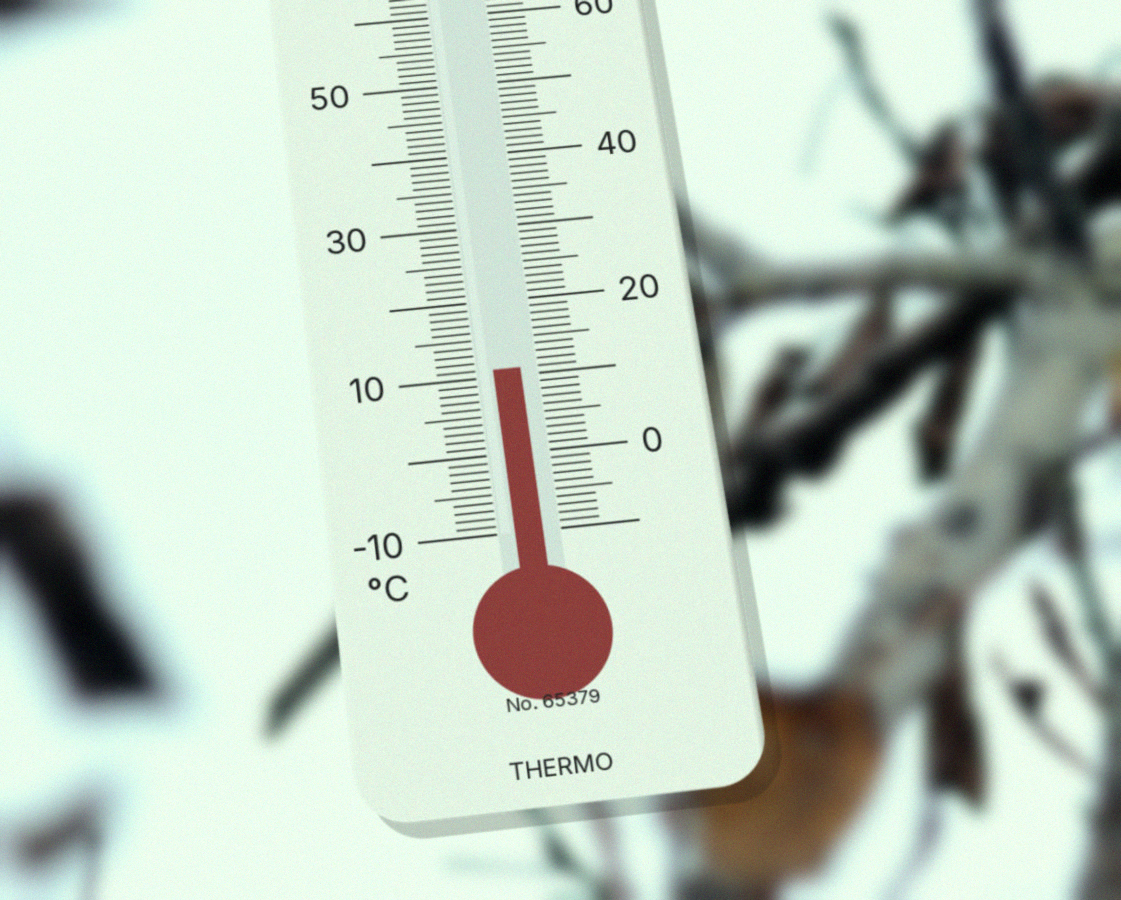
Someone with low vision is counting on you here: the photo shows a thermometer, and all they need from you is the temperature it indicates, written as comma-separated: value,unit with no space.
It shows 11,°C
